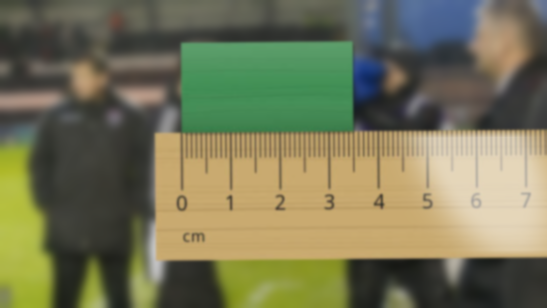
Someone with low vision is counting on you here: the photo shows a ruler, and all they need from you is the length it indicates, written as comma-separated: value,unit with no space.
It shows 3.5,cm
